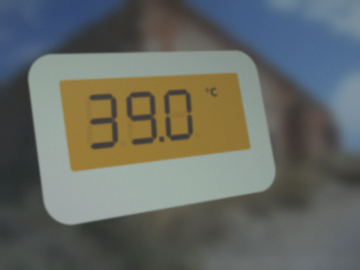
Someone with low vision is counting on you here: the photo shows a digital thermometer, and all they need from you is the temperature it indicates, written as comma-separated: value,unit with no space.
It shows 39.0,°C
